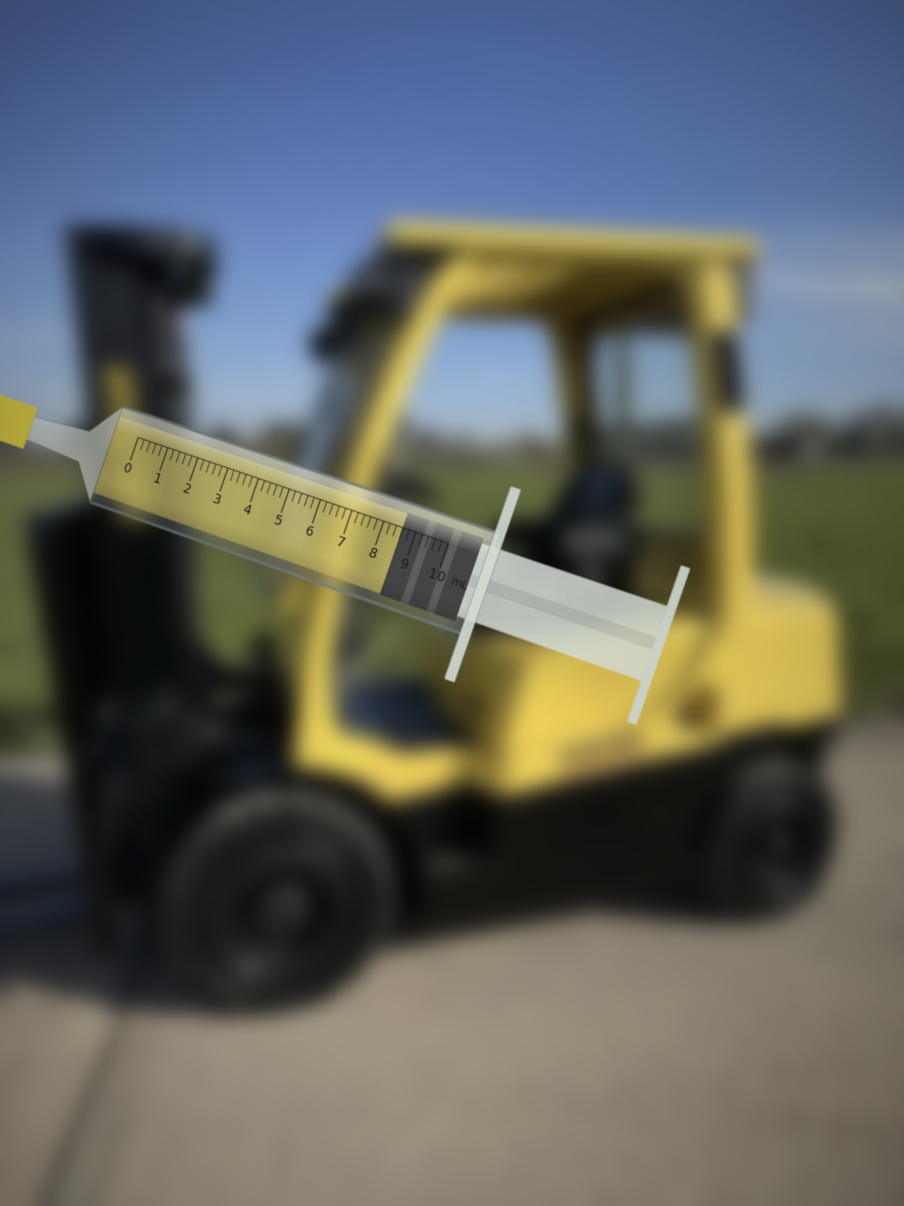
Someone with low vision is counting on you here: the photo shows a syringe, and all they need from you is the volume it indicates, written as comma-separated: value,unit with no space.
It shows 8.6,mL
